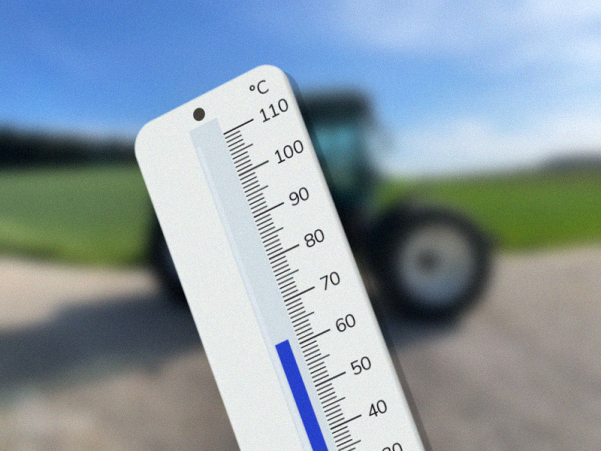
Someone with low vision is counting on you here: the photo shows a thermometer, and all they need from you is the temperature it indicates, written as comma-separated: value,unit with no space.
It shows 62,°C
